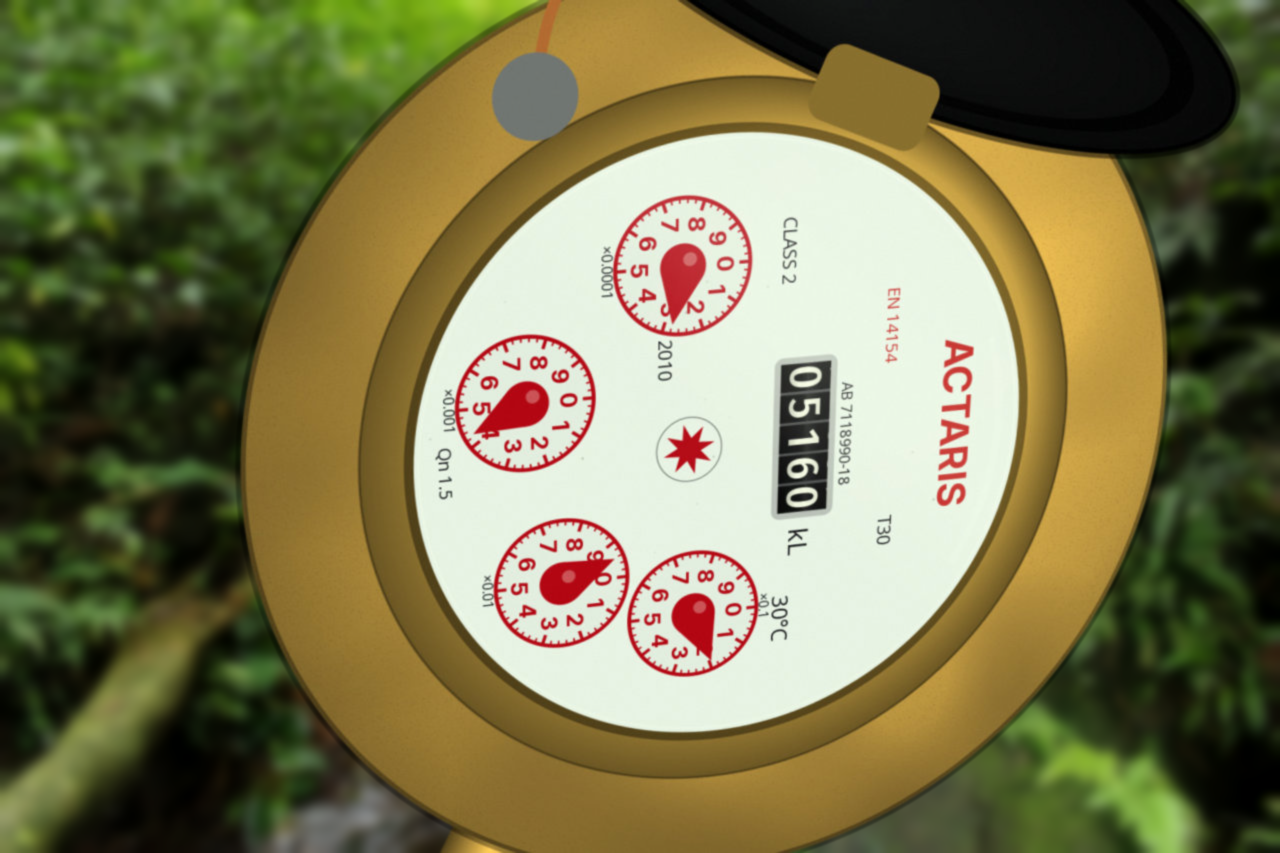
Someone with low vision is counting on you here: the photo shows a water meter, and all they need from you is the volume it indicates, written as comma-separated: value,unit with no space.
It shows 5160.1942,kL
